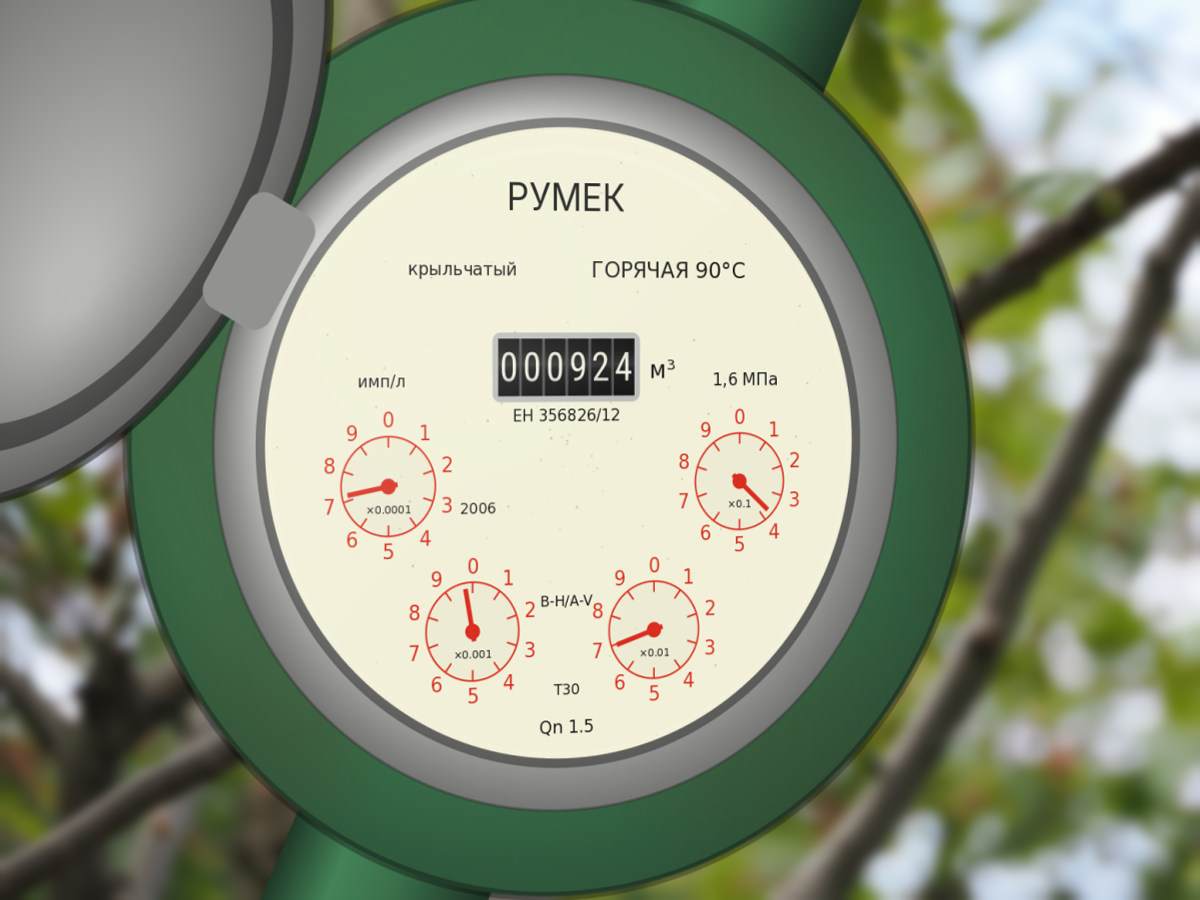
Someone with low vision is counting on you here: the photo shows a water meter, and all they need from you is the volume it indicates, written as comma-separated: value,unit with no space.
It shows 924.3697,m³
